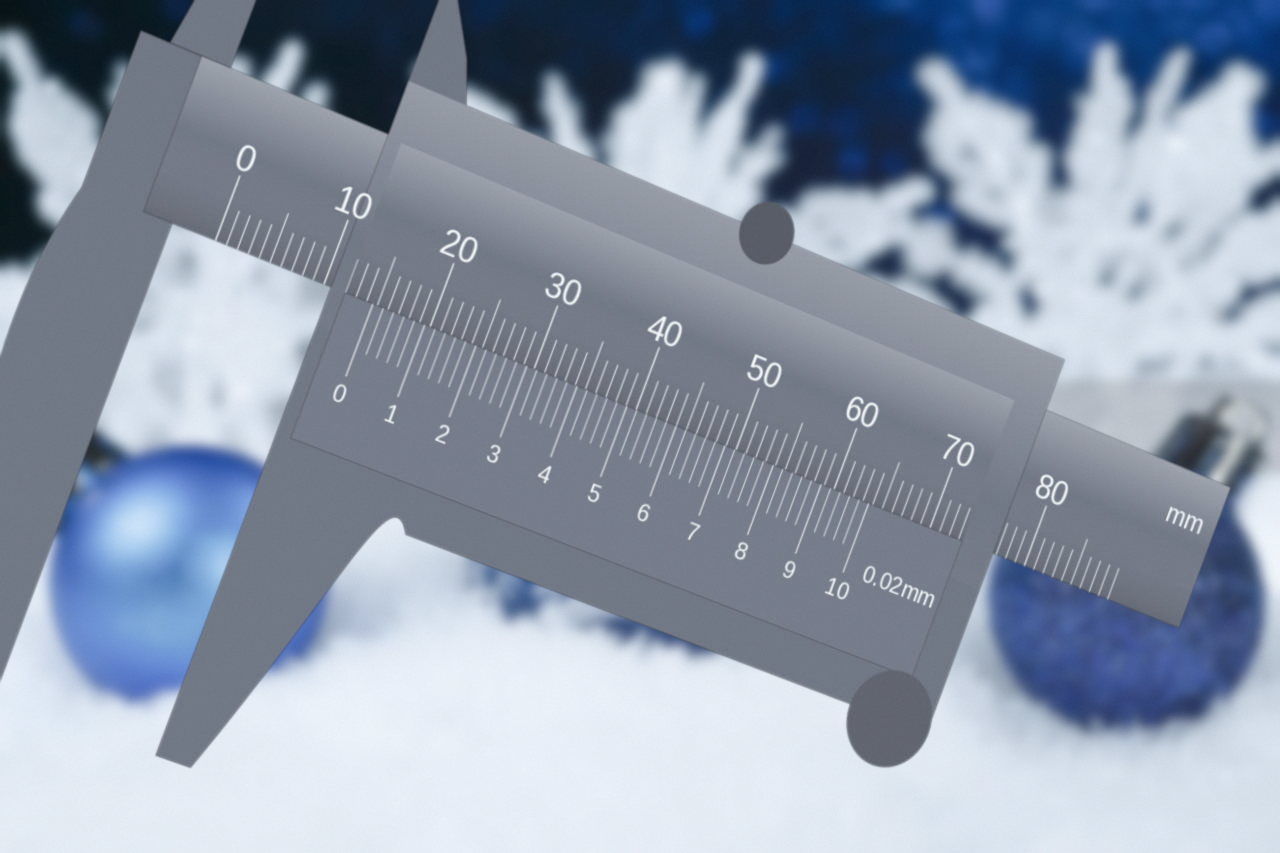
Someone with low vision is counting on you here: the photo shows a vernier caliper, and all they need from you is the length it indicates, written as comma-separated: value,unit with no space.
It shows 14.6,mm
